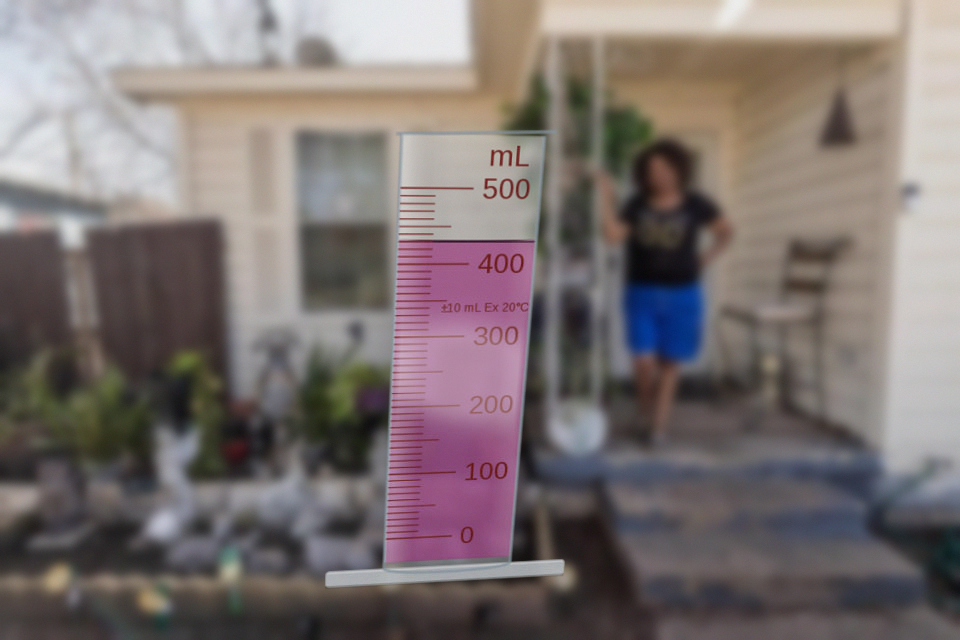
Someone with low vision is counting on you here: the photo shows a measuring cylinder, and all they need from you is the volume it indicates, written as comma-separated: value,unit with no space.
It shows 430,mL
